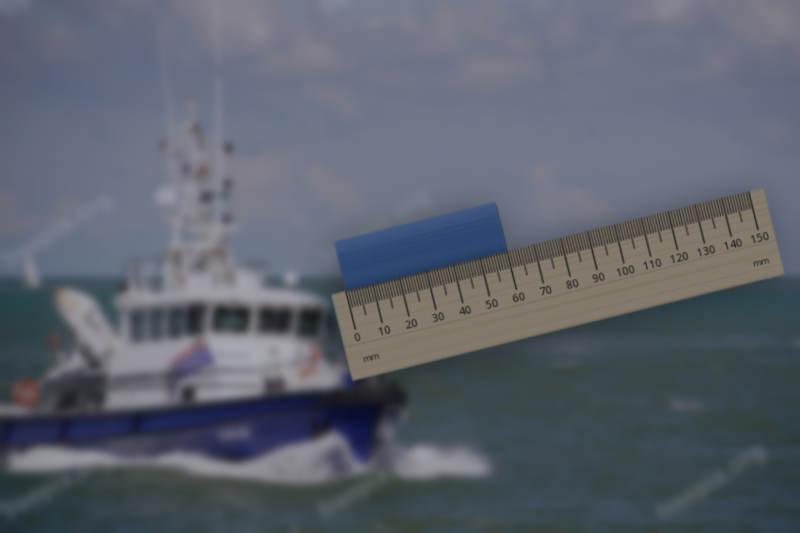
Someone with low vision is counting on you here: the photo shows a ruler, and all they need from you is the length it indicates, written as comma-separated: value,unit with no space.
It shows 60,mm
